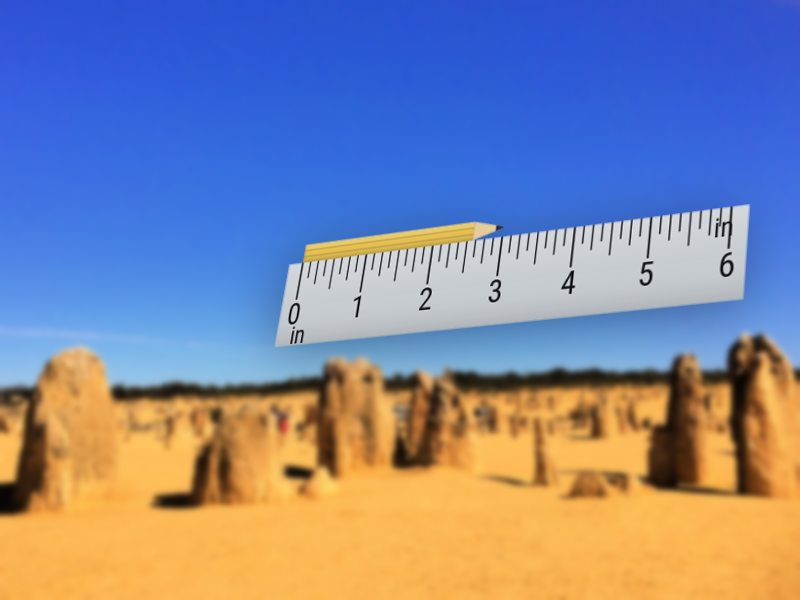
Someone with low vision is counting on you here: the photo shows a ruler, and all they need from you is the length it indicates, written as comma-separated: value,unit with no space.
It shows 3,in
